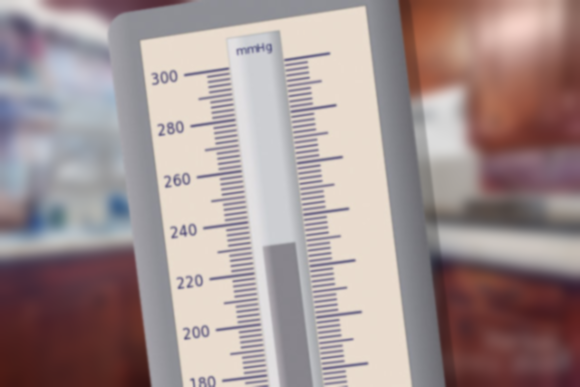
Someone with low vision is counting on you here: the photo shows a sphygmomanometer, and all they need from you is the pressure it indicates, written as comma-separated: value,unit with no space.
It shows 230,mmHg
